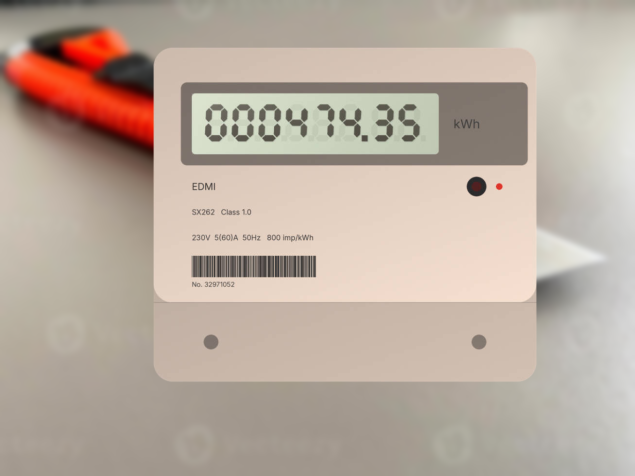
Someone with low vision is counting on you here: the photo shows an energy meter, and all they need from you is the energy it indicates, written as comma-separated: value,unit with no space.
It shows 474.35,kWh
